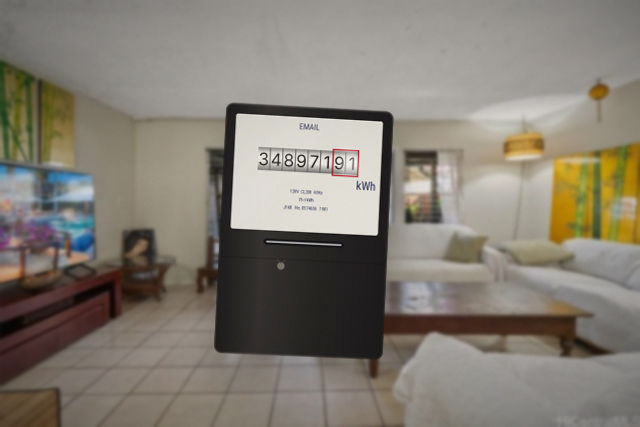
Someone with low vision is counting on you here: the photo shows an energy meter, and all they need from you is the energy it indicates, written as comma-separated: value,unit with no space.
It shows 348971.91,kWh
